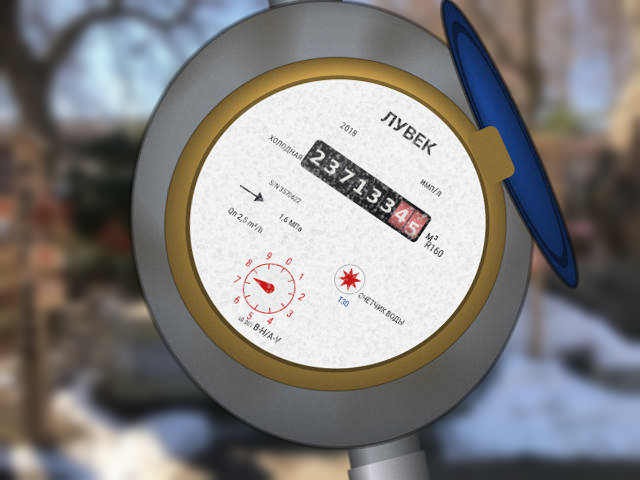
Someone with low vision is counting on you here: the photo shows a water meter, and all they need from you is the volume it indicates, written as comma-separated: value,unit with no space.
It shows 237133.447,m³
